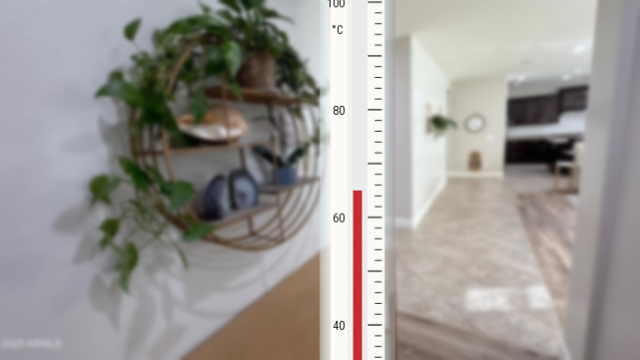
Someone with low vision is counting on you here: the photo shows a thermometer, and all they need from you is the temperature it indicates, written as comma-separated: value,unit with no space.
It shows 65,°C
